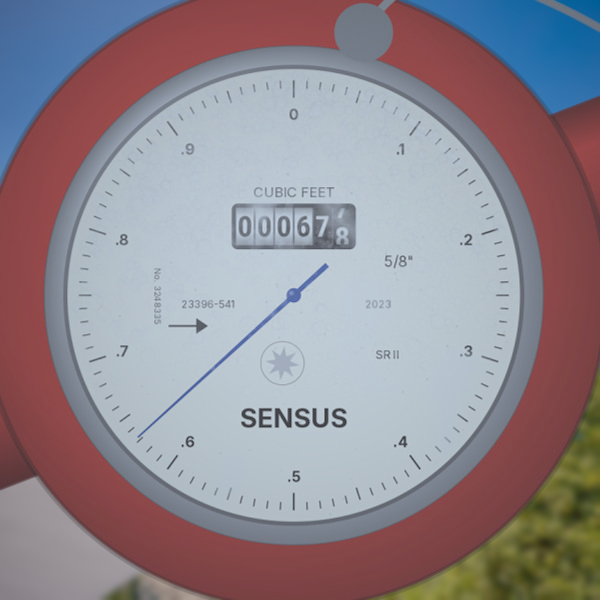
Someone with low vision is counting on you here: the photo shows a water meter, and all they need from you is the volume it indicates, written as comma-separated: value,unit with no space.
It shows 677.63,ft³
